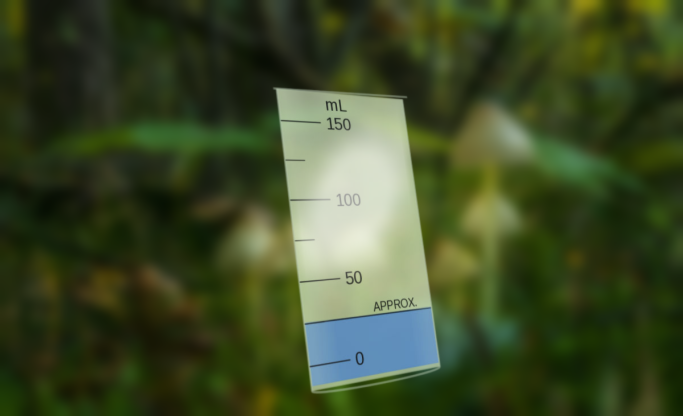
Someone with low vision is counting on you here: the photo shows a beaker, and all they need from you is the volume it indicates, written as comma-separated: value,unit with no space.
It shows 25,mL
